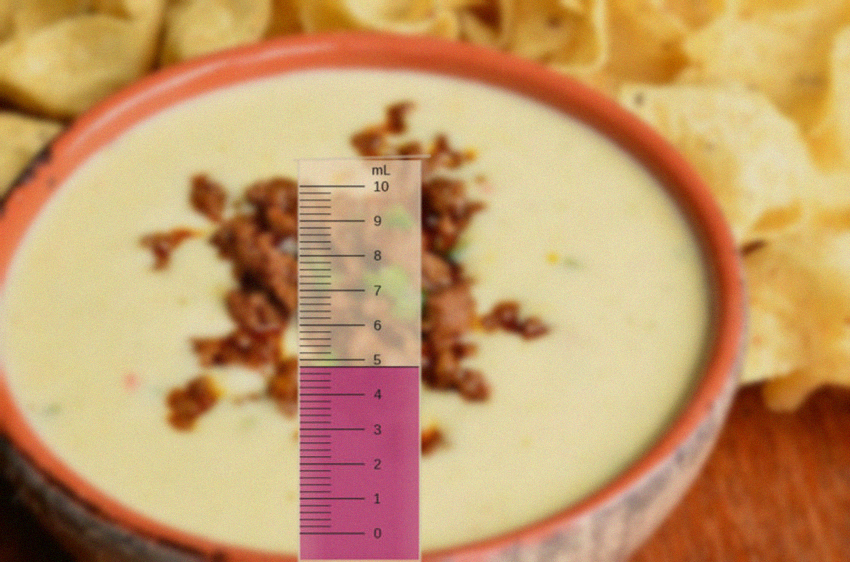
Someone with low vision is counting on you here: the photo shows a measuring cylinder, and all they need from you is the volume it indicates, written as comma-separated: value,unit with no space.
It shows 4.8,mL
